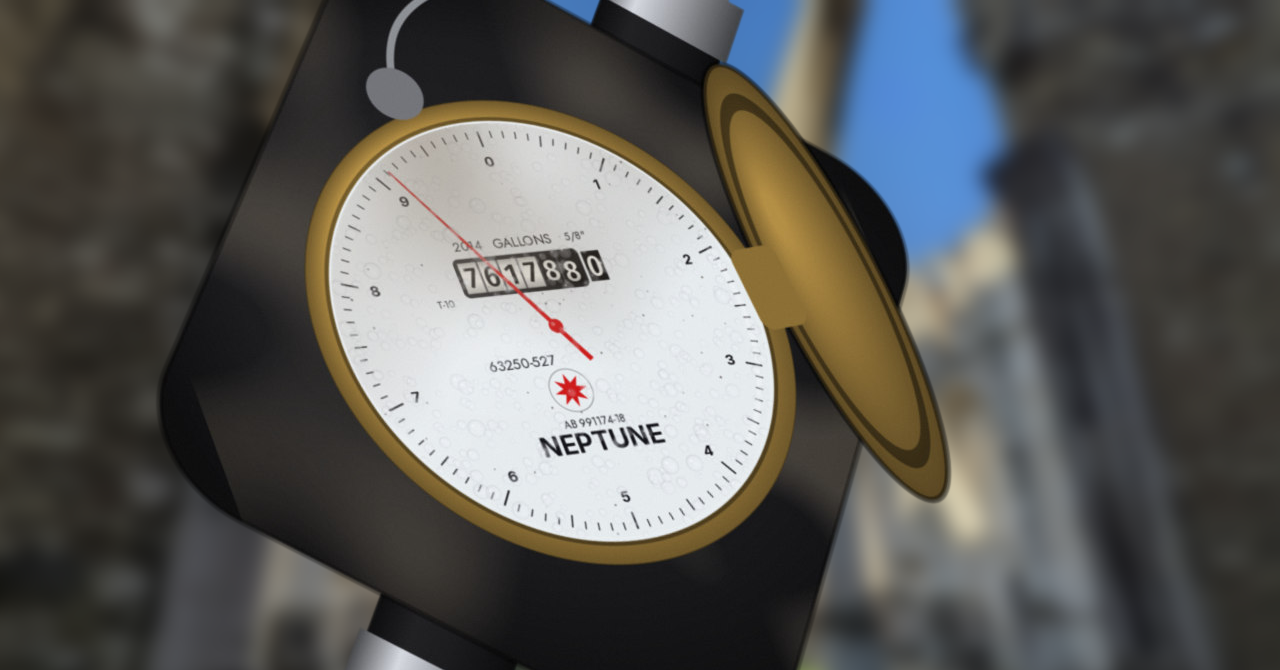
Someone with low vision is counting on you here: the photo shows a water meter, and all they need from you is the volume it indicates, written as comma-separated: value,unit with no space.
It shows 7617879.1,gal
